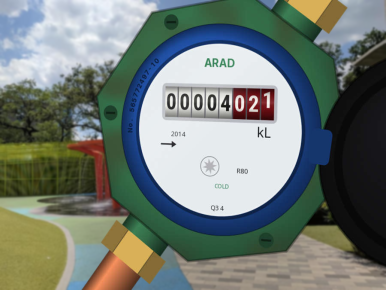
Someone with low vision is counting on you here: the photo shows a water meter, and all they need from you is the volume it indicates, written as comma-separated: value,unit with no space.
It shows 4.021,kL
